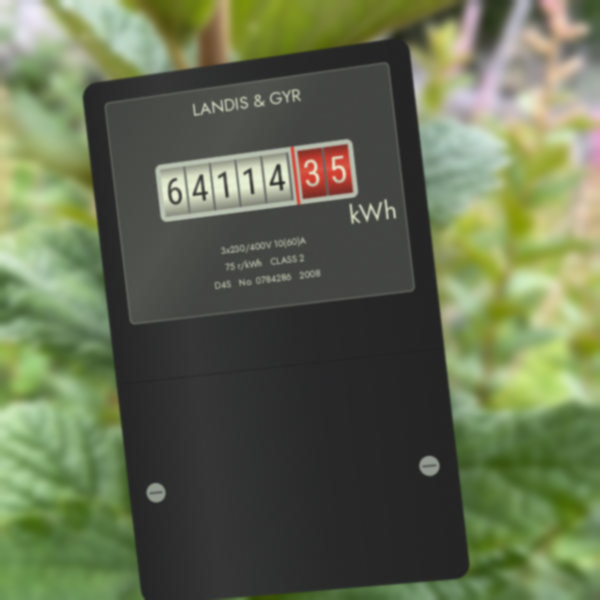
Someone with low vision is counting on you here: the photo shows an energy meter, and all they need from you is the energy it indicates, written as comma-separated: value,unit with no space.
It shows 64114.35,kWh
